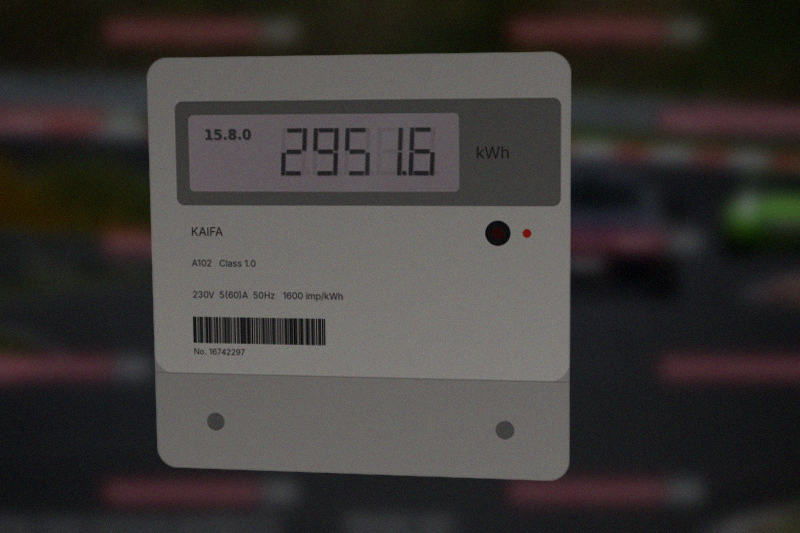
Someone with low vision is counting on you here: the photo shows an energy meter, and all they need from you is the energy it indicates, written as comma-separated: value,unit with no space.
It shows 2951.6,kWh
